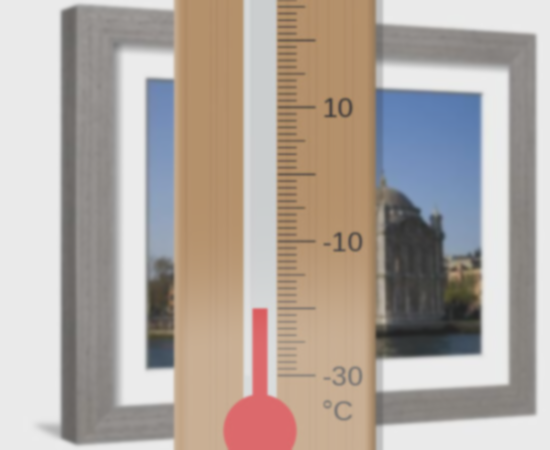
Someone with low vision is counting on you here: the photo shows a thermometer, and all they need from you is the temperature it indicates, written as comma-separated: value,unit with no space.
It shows -20,°C
